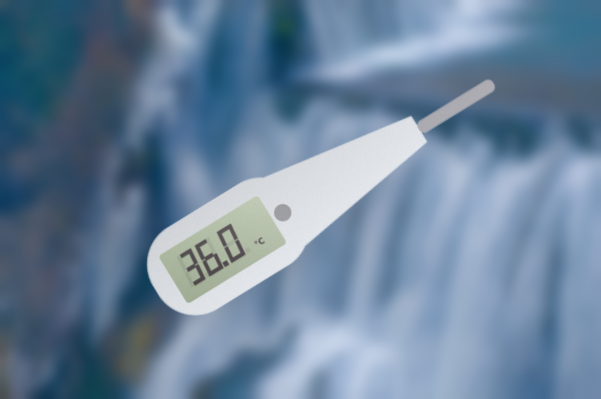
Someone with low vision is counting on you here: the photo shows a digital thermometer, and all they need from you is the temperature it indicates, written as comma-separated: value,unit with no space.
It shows 36.0,°C
